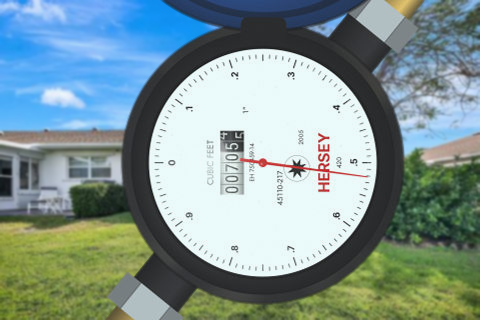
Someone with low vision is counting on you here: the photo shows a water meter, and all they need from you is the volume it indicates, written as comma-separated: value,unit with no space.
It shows 7054.52,ft³
